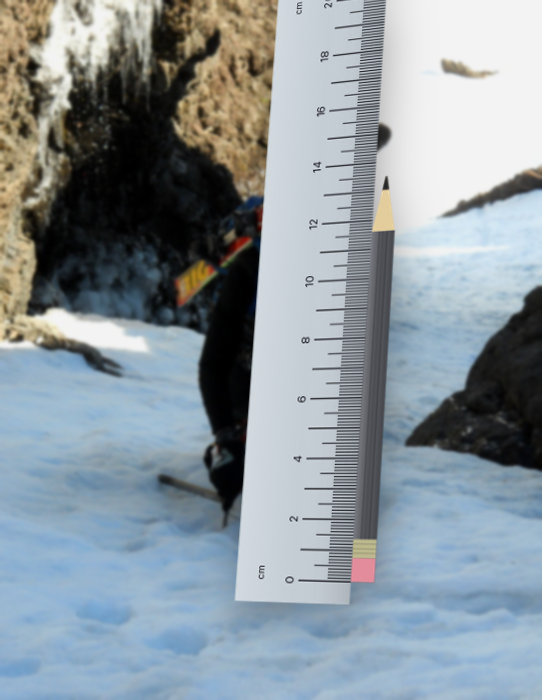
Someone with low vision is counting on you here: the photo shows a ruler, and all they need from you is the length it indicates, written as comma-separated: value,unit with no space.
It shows 13.5,cm
